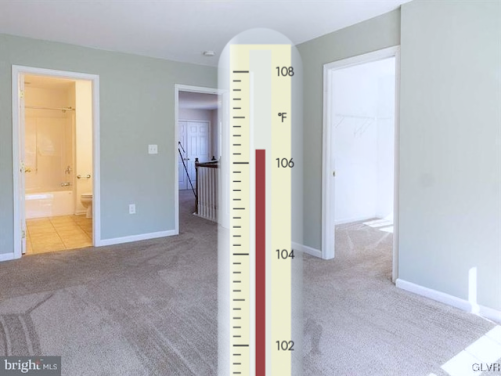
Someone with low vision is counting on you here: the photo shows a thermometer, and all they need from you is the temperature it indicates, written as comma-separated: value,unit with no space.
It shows 106.3,°F
